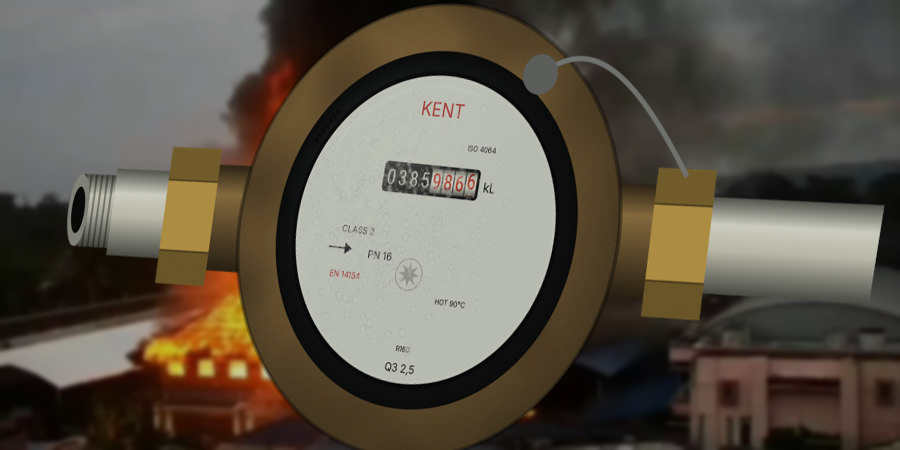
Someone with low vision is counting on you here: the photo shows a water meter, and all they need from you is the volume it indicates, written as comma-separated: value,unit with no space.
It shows 385.9866,kL
